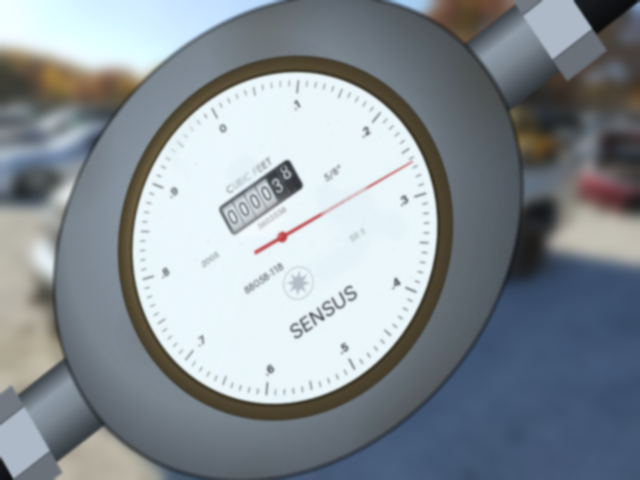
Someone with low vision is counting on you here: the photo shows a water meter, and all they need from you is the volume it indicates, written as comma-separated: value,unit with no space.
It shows 38.26,ft³
